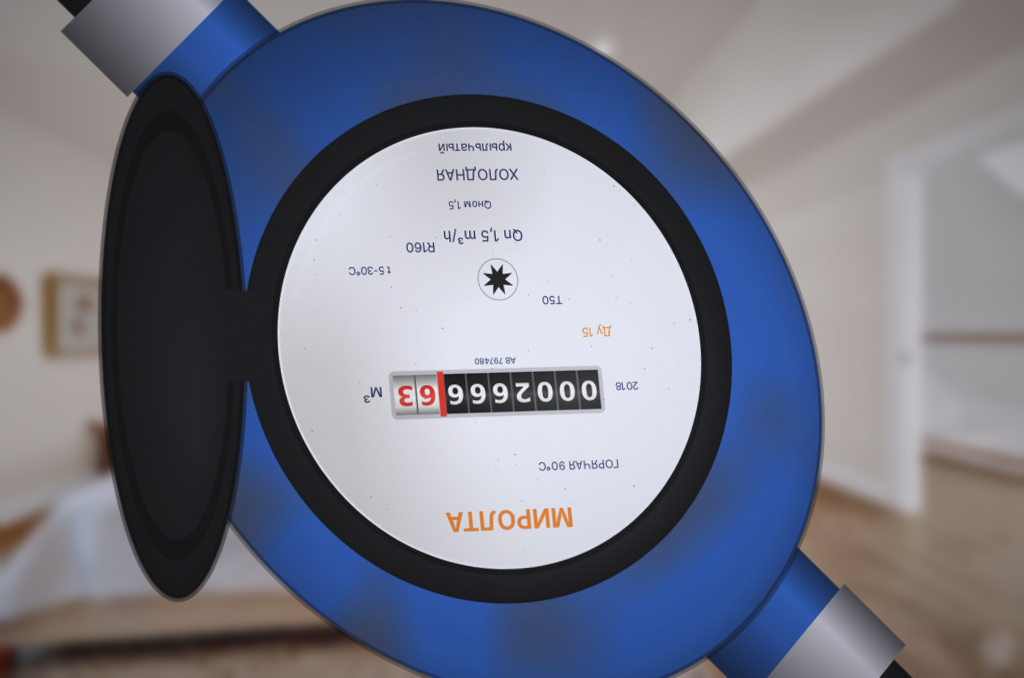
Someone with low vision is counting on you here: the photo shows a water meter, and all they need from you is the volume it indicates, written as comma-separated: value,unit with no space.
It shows 2666.63,m³
